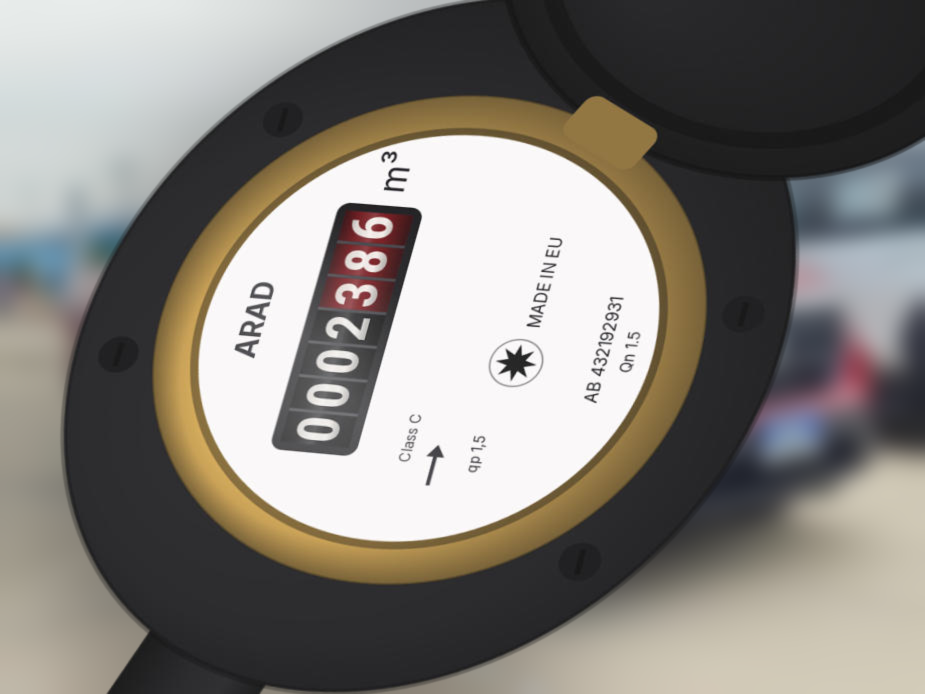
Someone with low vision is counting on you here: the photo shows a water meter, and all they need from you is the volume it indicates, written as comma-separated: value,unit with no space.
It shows 2.386,m³
